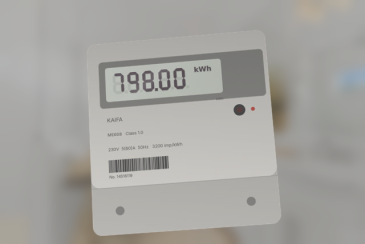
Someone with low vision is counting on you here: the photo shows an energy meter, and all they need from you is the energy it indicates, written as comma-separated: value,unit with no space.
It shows 798.00,kWh
